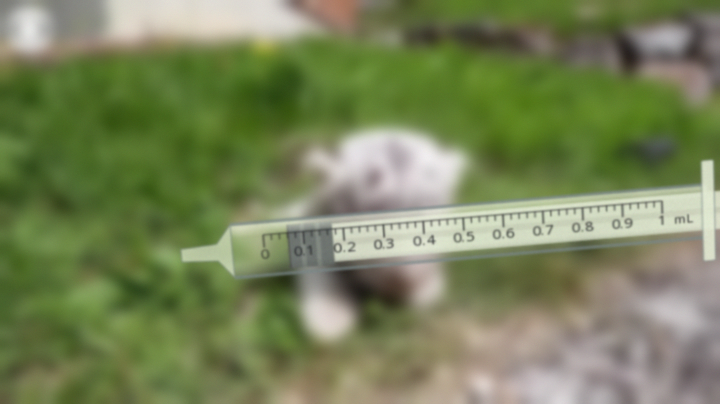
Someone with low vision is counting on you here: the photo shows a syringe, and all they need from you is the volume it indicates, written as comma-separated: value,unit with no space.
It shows 0.06,mL
